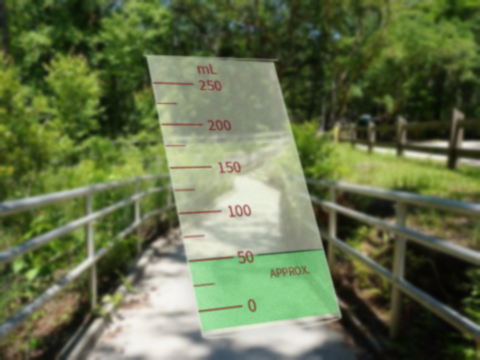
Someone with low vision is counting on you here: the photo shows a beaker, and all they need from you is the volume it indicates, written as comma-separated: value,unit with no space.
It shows 50,mL
